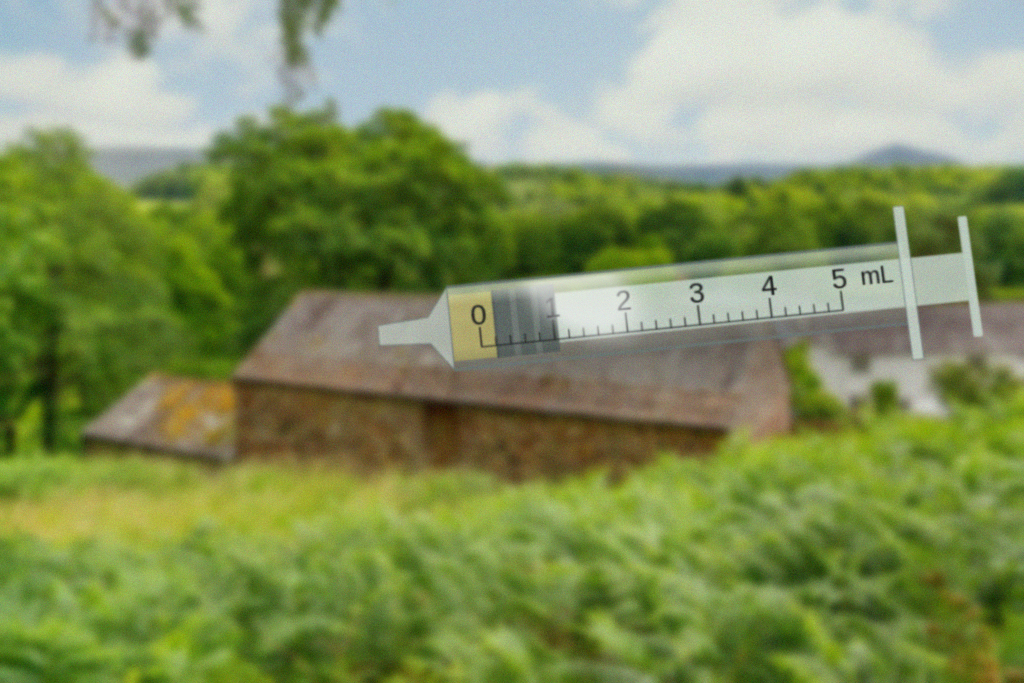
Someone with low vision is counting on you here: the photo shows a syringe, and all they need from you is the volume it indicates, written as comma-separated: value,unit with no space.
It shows 0.2,mL
